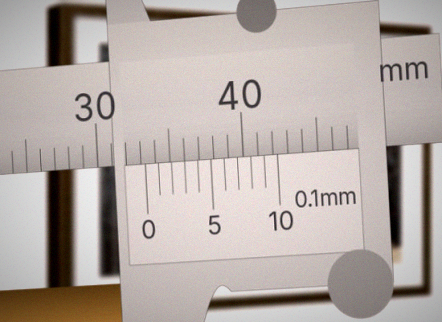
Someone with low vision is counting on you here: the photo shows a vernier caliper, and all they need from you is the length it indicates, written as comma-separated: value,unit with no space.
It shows 33.3,mm
